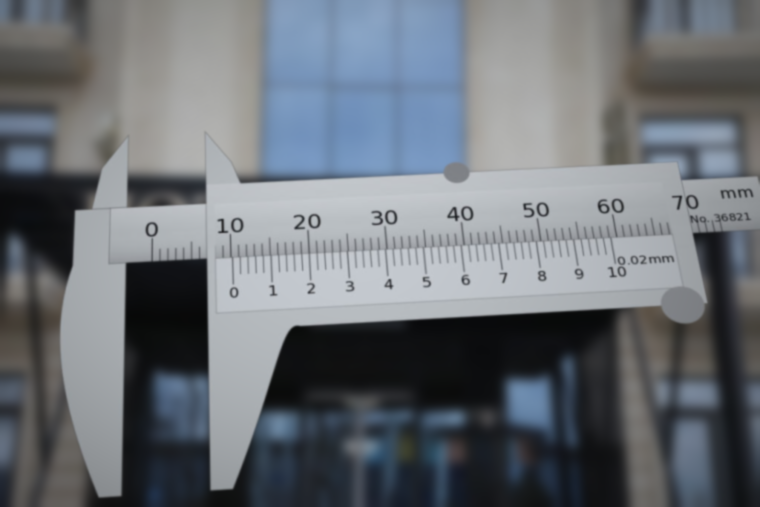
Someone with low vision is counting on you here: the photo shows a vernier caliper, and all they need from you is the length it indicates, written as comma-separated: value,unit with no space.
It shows 10.2,mm
